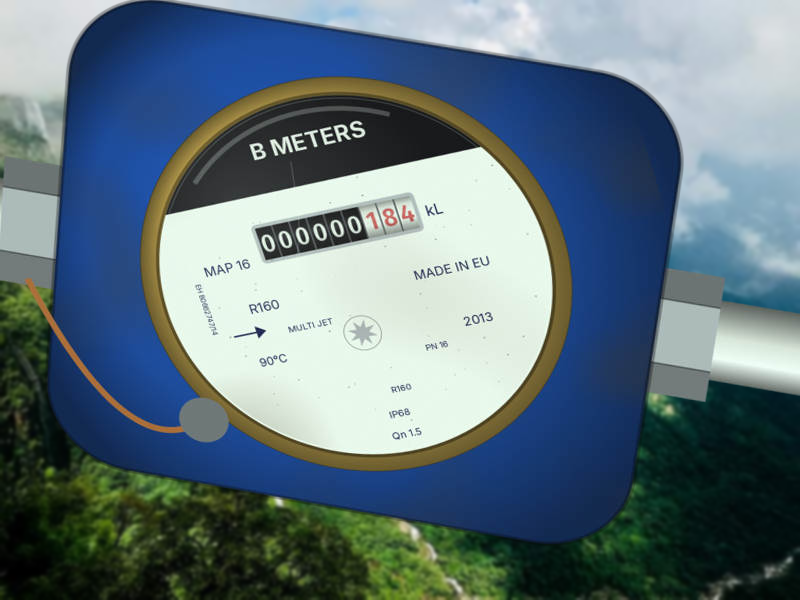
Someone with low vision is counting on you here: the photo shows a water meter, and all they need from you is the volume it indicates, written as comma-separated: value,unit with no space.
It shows 0.184,kL
